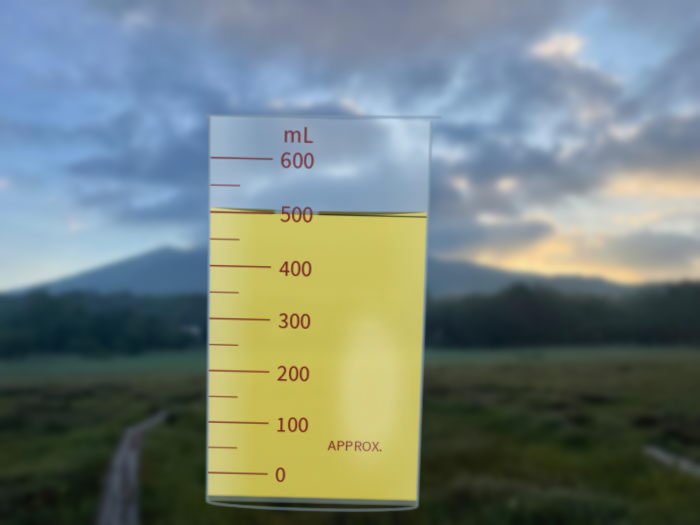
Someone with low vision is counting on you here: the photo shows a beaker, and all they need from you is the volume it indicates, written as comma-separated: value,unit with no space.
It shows 500,mL
